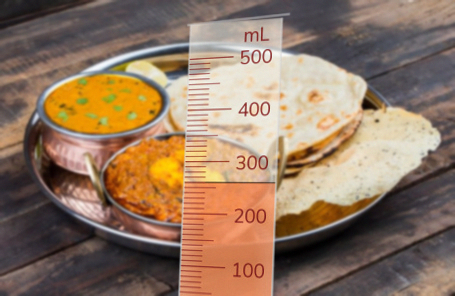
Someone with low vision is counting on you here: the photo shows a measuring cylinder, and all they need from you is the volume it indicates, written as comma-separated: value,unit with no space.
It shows 260,mL
